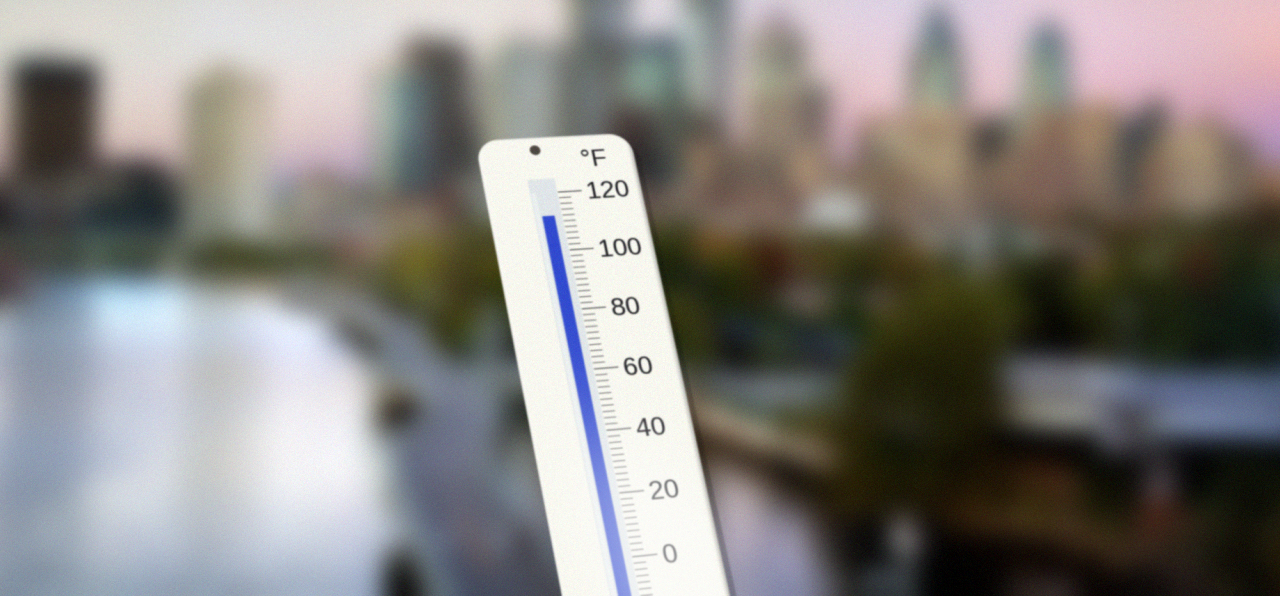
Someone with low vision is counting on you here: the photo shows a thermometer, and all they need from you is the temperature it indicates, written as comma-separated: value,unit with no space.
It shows 112,°F
